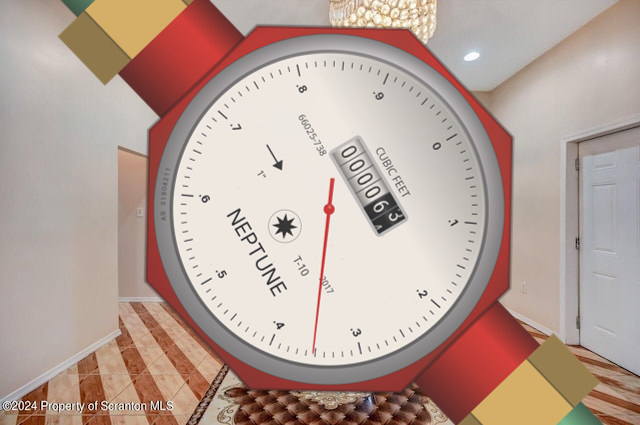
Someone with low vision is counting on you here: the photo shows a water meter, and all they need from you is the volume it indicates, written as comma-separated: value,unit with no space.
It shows 63.35,ft³
